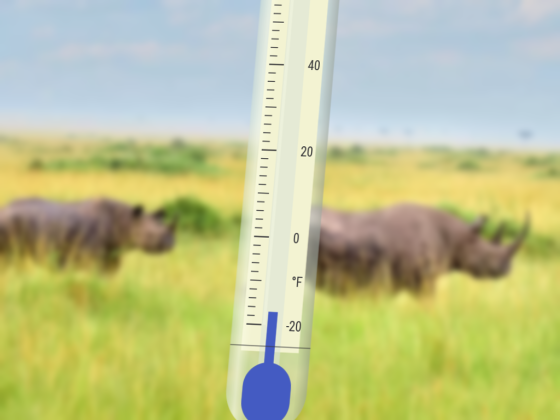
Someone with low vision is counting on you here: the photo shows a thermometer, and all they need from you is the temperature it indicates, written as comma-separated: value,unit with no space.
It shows -17,°F
